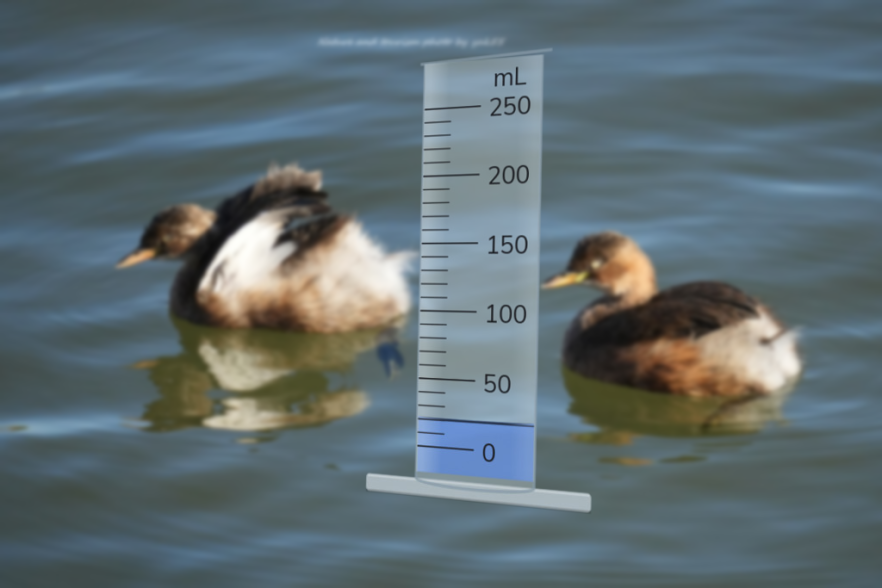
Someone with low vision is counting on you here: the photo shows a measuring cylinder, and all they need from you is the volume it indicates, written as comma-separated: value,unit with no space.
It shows 20,mL
